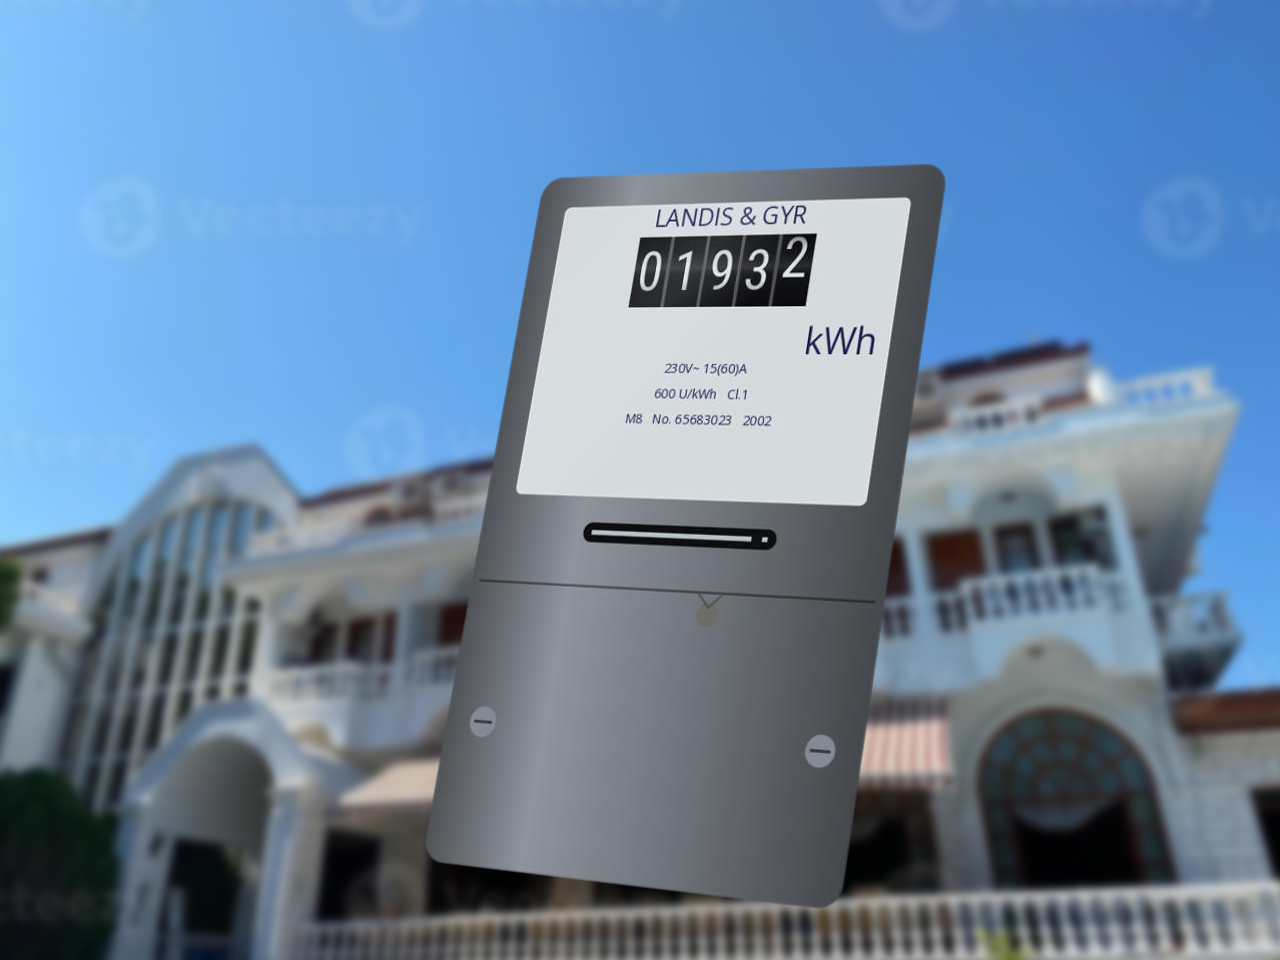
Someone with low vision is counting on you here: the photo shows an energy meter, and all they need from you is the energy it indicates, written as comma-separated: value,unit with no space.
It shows 1932,kWh
